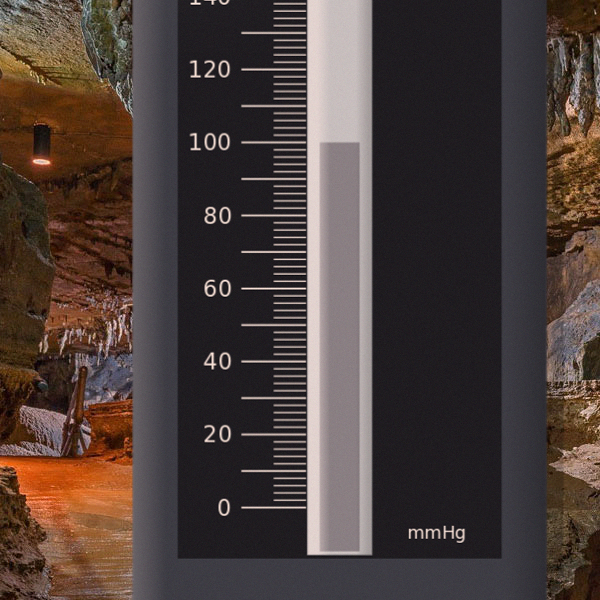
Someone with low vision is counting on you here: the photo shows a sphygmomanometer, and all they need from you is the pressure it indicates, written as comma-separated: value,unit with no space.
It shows 100,mmHg
